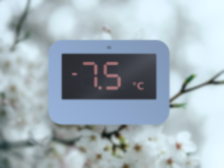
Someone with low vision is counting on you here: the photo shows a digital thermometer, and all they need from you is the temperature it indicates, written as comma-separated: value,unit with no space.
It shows -7.5,°C
